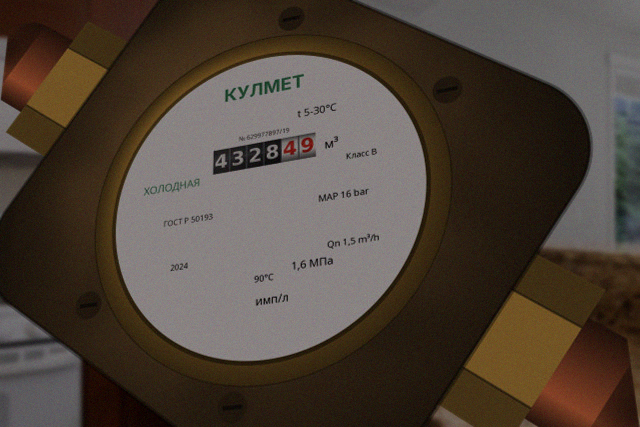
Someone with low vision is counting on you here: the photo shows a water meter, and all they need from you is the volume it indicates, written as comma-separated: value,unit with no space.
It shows 4328.49,m³
